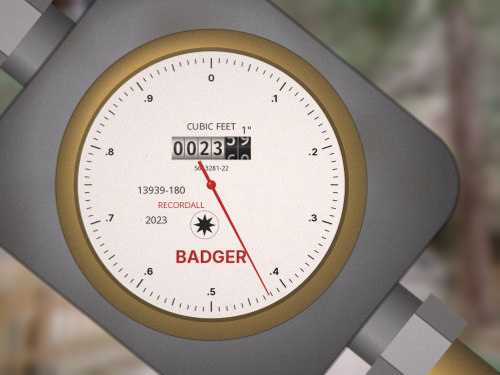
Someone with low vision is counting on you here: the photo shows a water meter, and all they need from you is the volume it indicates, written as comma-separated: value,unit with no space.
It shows 2359.42,ft³
